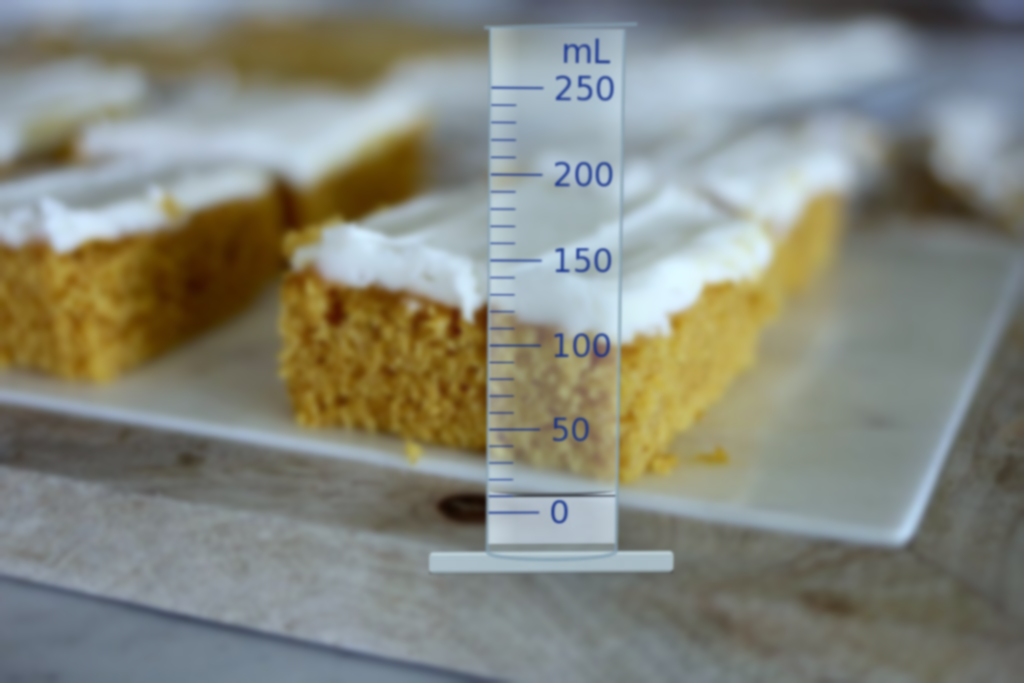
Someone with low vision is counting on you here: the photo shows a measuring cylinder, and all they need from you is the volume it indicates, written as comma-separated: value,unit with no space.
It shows 10,mL
